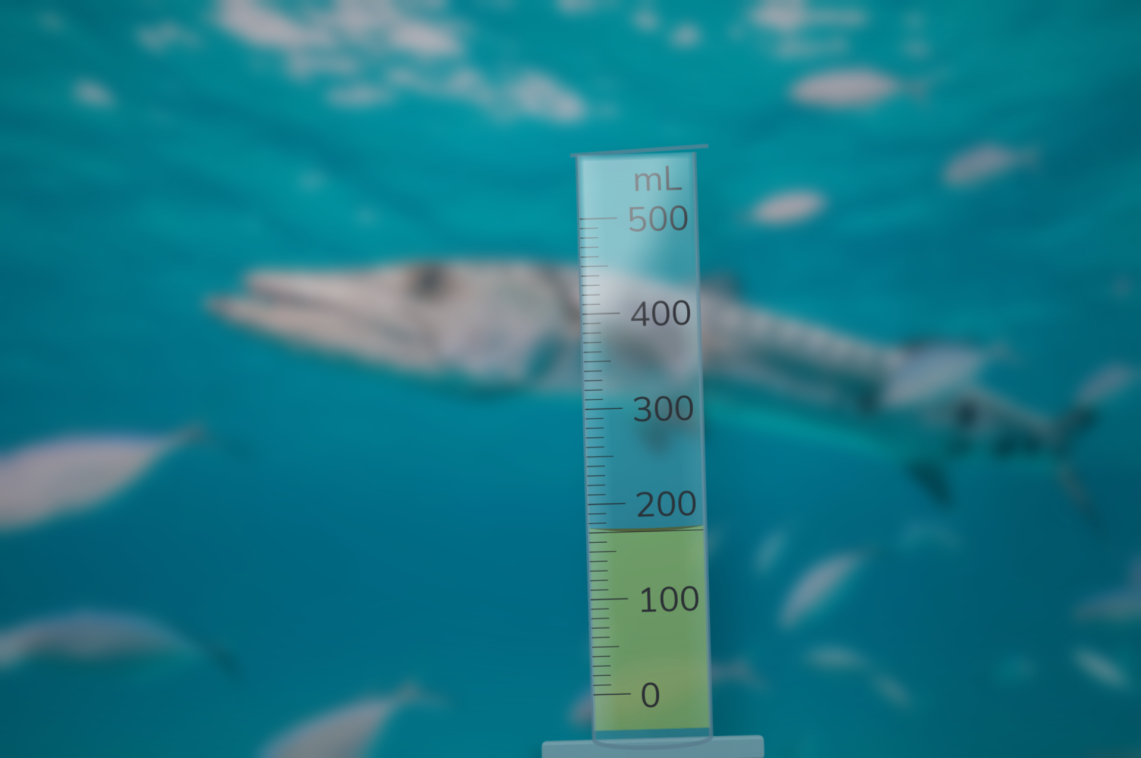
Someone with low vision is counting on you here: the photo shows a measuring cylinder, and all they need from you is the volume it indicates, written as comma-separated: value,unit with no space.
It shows 170,mL
